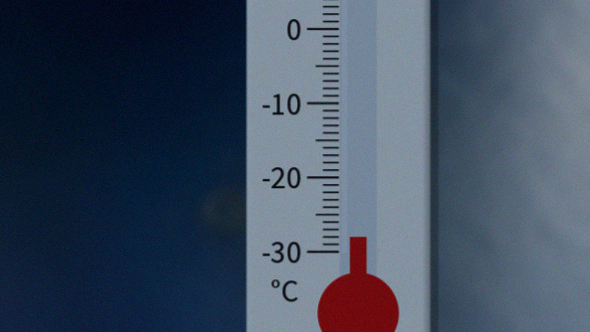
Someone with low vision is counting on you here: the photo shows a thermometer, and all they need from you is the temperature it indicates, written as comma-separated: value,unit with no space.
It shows -28,°C
